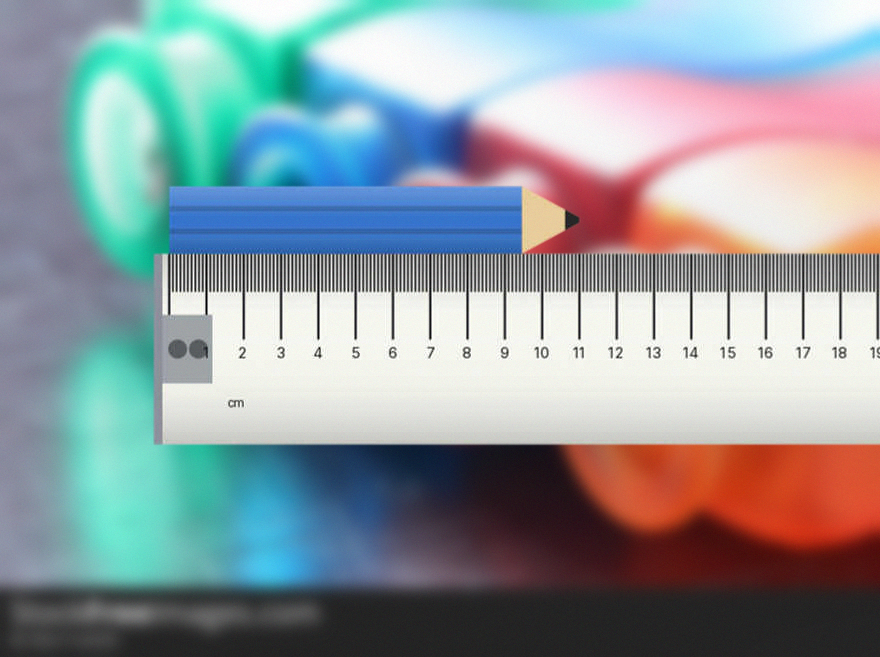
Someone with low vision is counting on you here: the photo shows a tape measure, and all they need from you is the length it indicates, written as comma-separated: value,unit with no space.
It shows 11,cm
